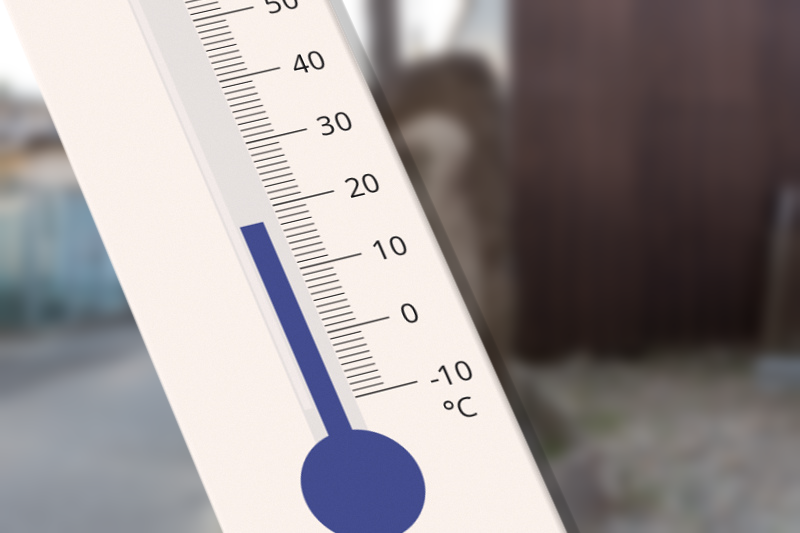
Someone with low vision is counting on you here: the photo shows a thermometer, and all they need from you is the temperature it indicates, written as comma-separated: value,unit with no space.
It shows 18,°C
